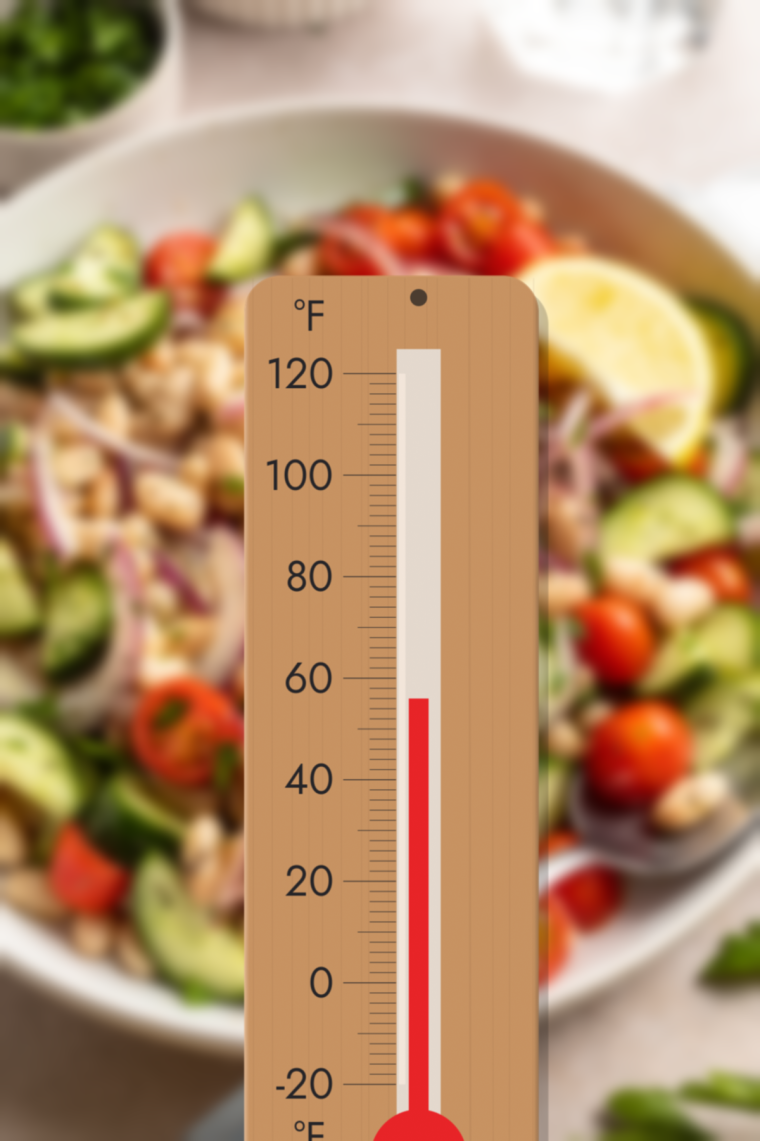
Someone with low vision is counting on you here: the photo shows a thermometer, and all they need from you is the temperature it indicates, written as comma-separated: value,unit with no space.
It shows 56,°F
